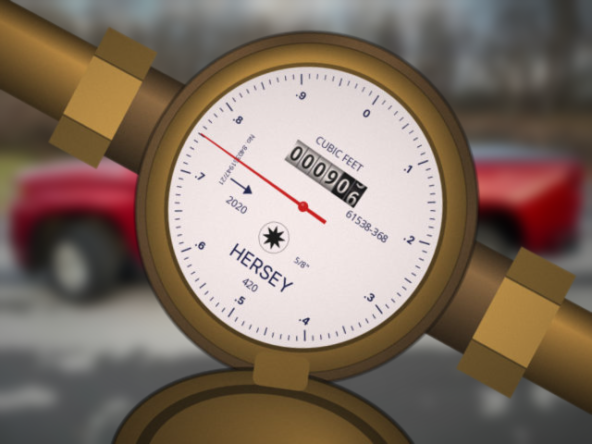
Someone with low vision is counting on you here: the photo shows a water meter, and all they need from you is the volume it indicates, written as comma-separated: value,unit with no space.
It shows 905.75,ft³
